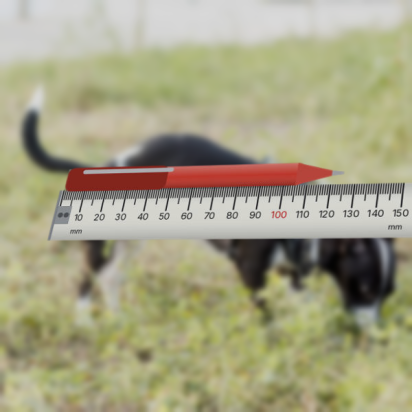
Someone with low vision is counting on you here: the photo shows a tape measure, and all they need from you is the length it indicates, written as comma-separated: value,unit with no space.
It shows 125,mm
